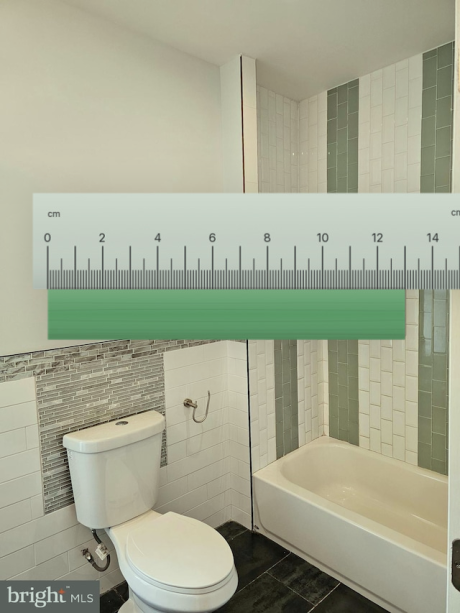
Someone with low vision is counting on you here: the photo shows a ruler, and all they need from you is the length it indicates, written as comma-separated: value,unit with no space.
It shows 13,cm
